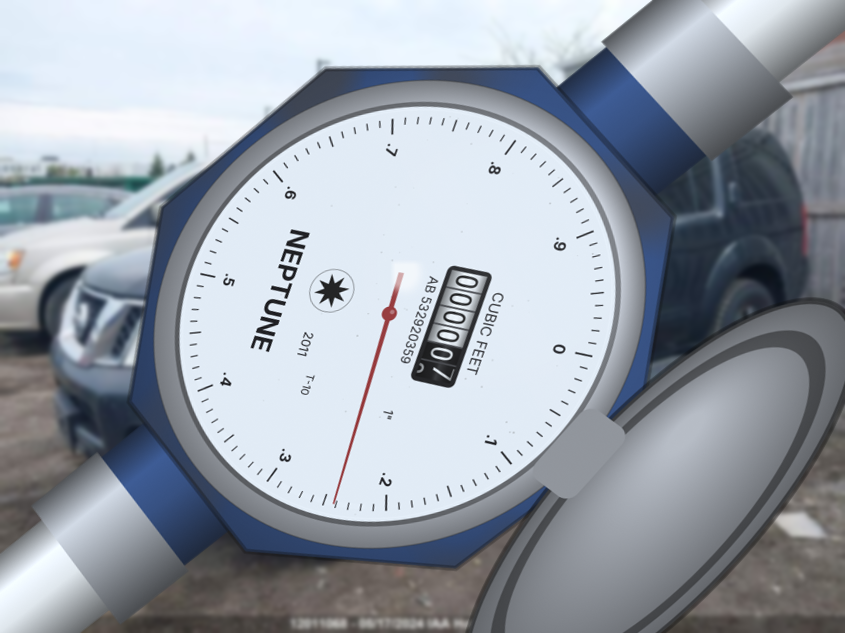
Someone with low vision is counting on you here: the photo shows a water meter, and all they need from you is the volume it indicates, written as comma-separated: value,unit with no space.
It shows 7.24,ft³
